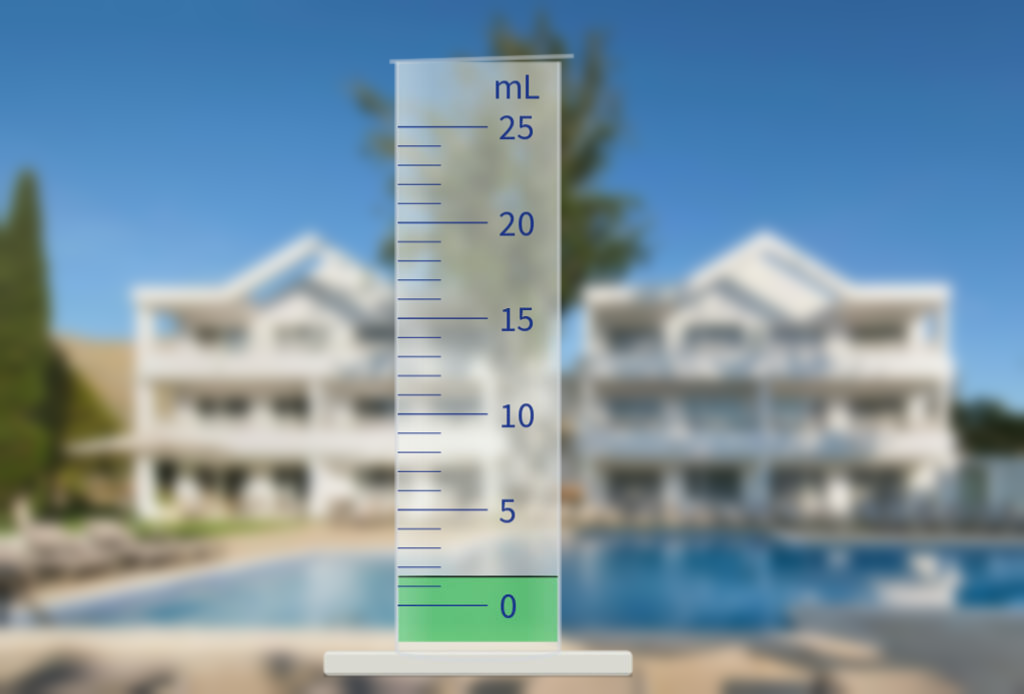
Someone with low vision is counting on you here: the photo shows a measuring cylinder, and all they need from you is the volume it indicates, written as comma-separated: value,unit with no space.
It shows 1.5,mL
